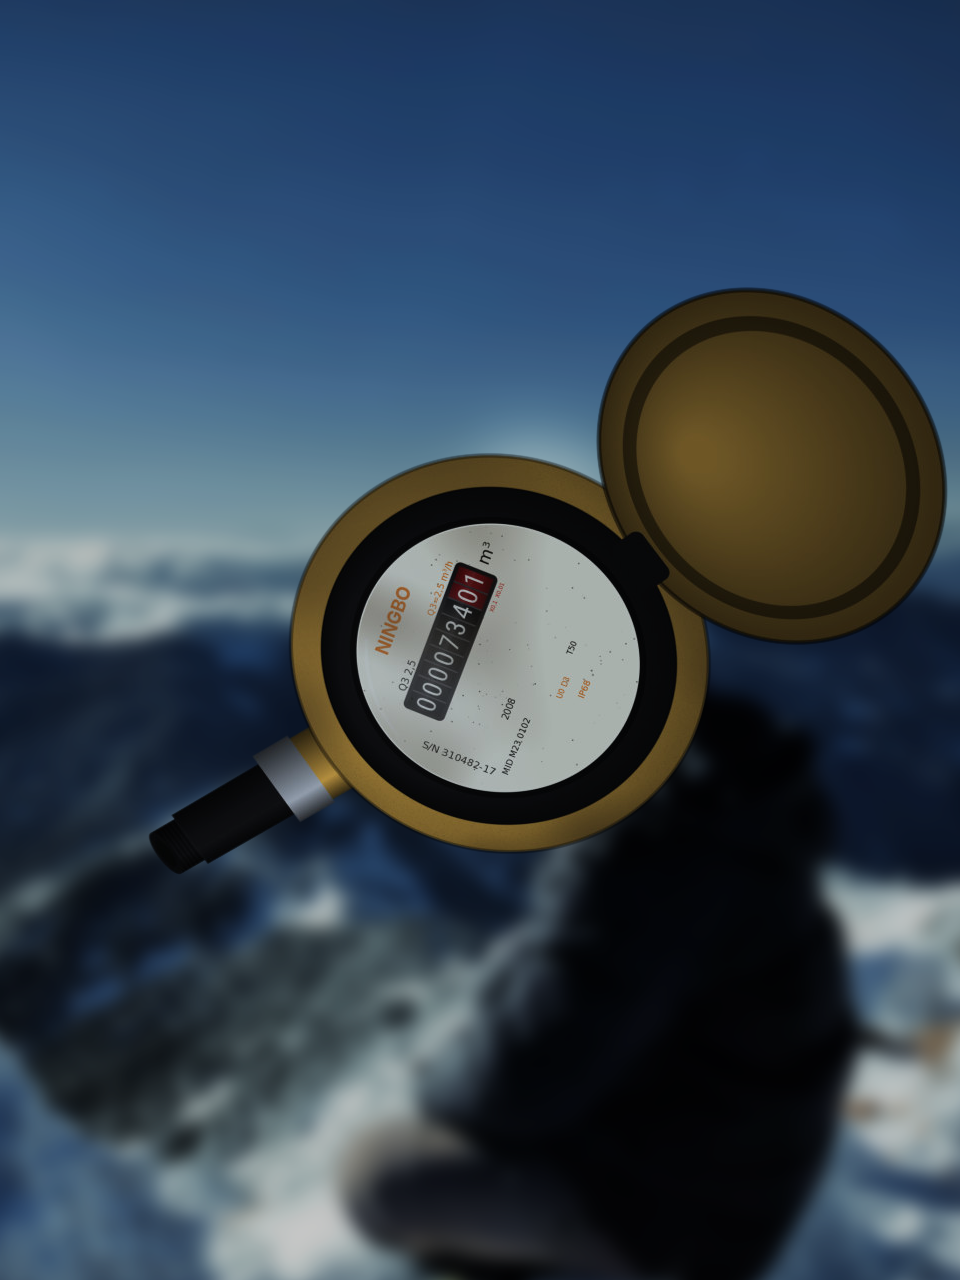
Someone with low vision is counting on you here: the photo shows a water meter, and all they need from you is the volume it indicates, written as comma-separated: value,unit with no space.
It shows 734.01,m³
